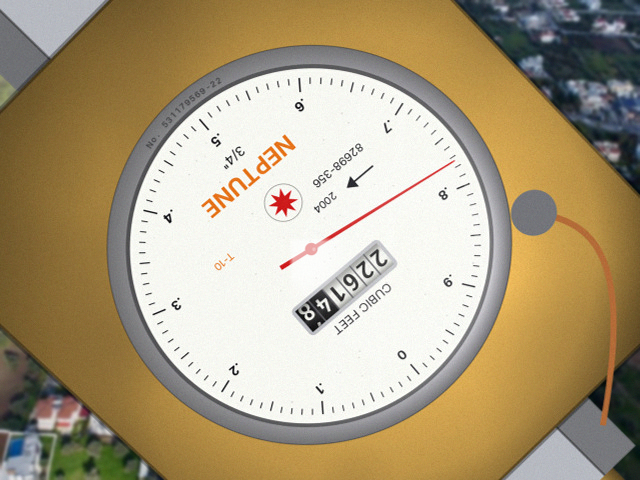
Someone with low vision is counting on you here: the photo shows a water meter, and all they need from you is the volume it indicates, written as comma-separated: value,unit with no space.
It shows 226147.77,ft³
